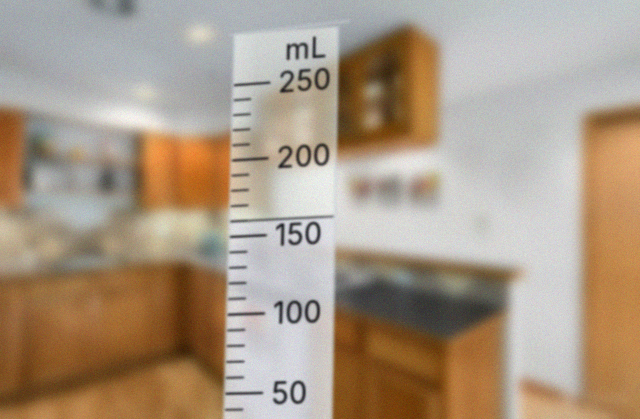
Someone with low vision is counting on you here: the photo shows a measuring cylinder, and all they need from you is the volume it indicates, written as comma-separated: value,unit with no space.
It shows 160,mL
